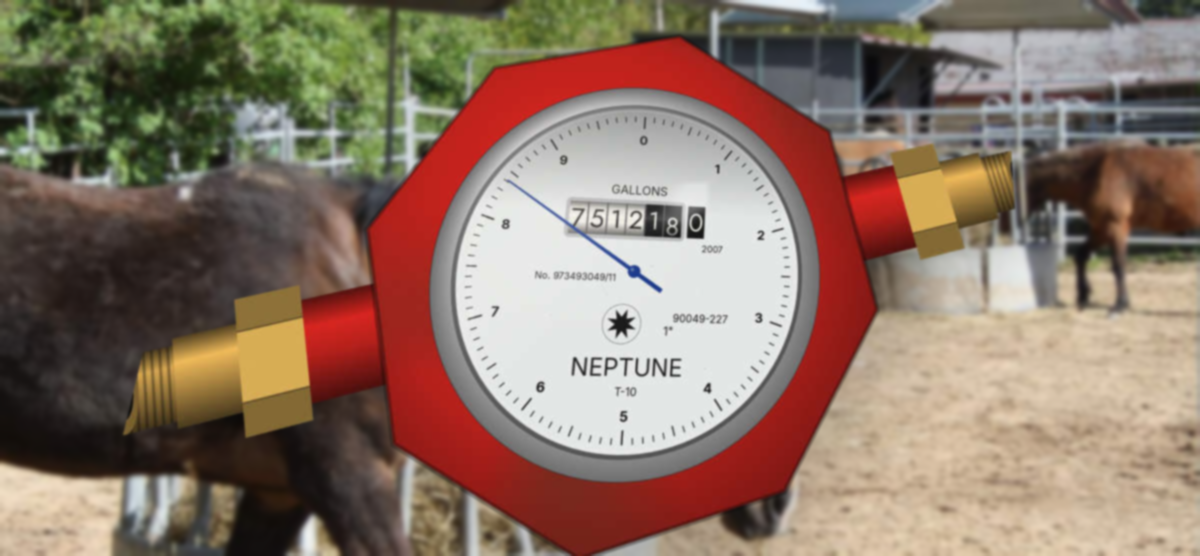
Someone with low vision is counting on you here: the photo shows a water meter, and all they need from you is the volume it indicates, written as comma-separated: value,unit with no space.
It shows 7512178.4,gal
